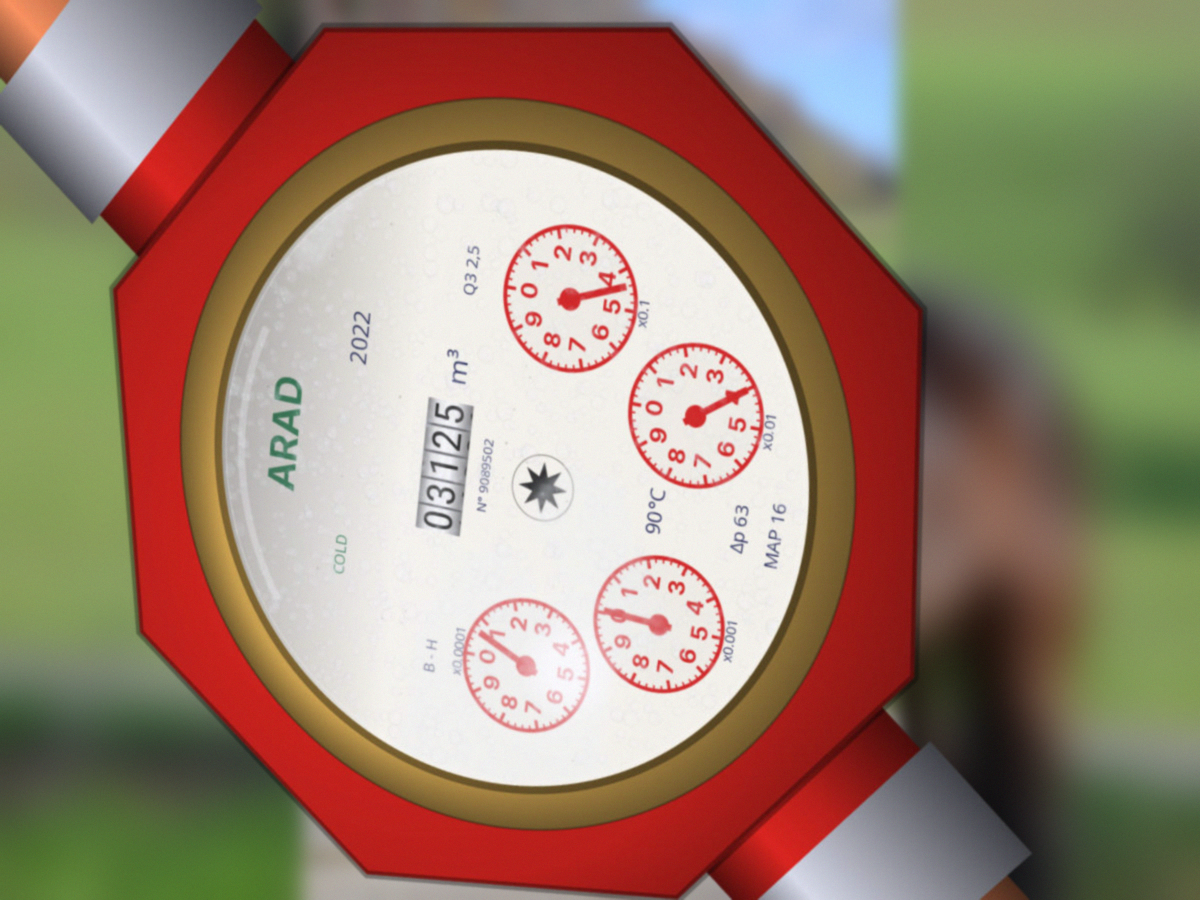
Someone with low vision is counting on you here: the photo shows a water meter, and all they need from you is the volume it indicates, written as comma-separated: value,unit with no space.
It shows 3125.4400,m³
